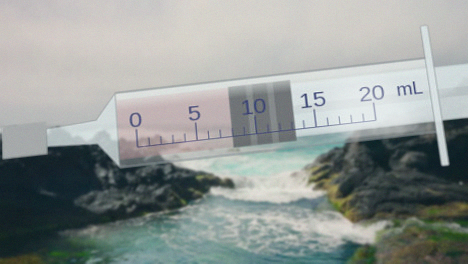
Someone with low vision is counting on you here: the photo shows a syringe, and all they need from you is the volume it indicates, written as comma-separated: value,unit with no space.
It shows 8,mL
